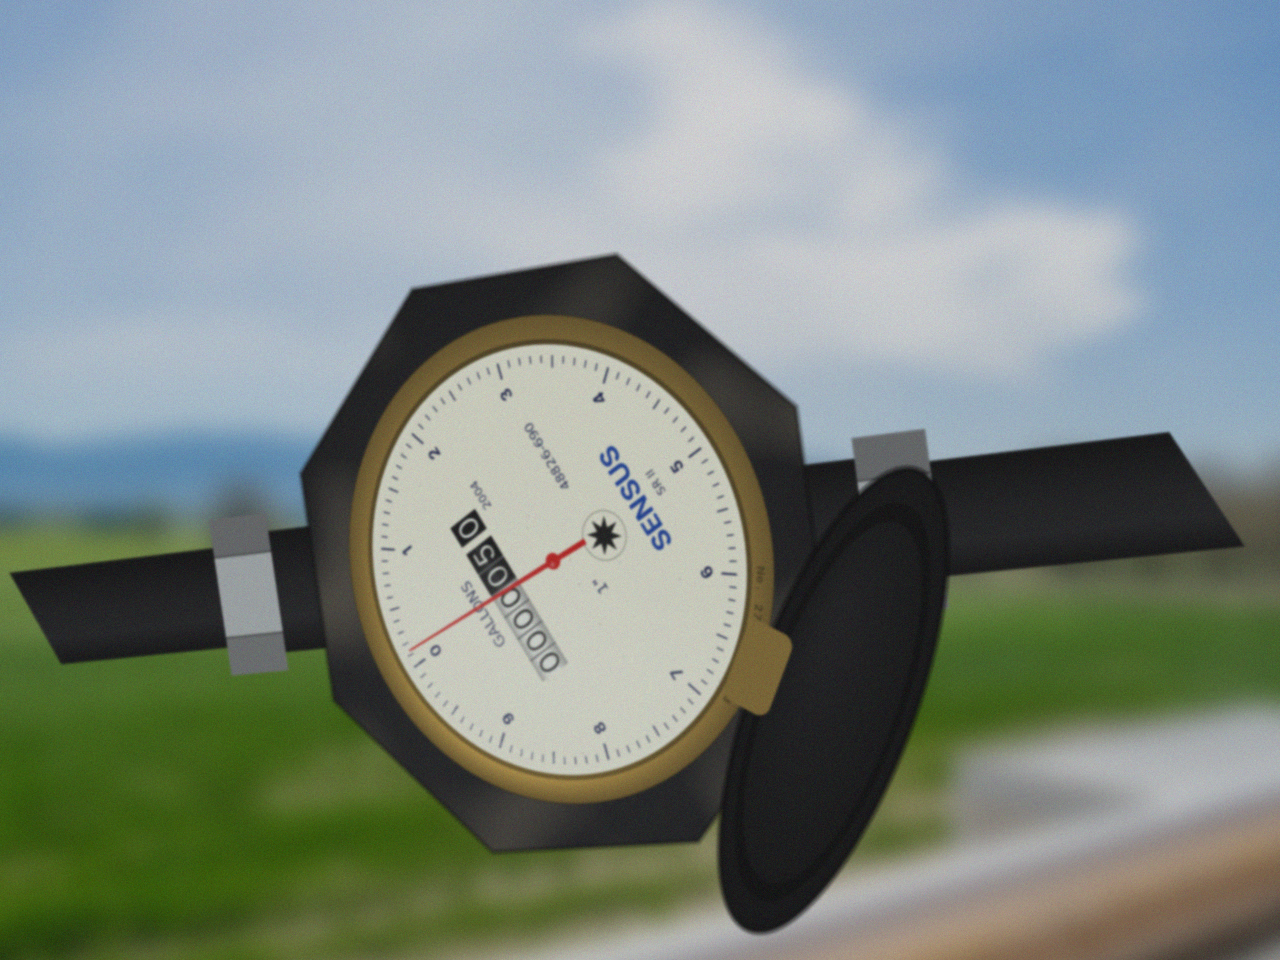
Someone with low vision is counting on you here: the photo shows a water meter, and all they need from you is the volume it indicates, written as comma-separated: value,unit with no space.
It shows 50.1,gal
